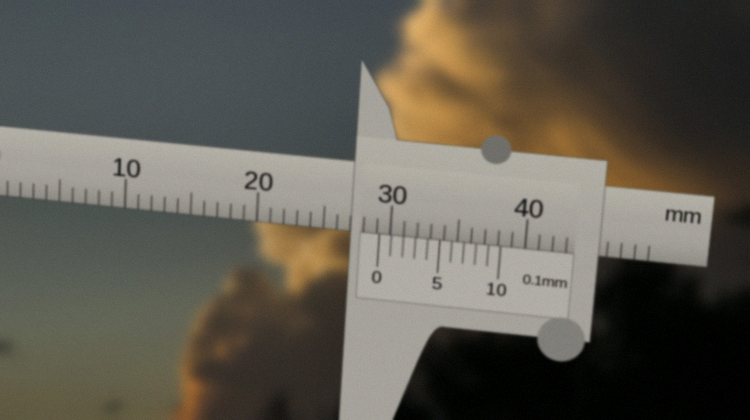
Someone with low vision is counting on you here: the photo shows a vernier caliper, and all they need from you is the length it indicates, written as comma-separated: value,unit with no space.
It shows 29.2,mm
